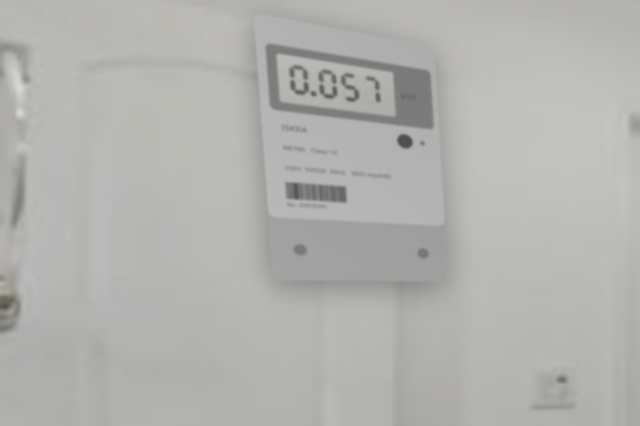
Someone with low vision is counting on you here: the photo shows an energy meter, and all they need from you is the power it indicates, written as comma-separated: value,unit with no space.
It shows 0.057,kW
